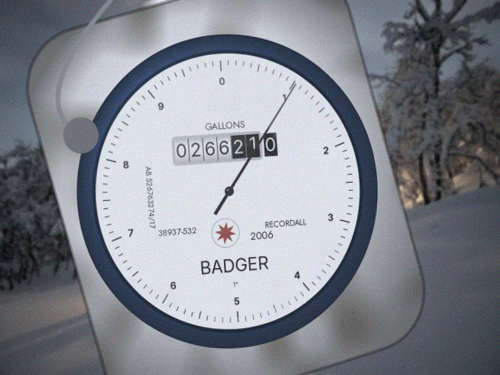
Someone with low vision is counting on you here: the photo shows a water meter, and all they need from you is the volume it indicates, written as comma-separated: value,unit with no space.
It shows 266211.0,gal
